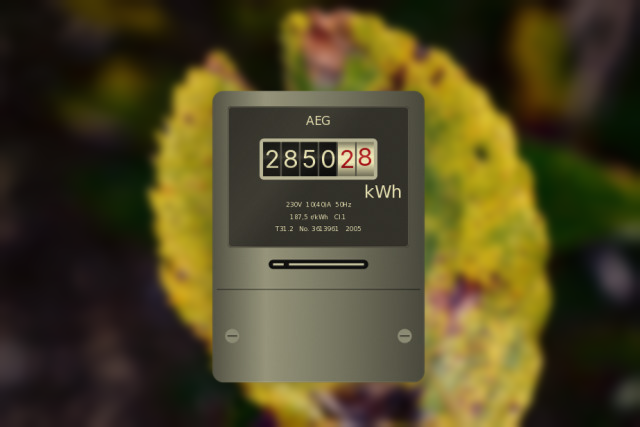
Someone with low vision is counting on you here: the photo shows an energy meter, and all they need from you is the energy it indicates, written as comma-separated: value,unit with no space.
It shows 2850.28,kWh
